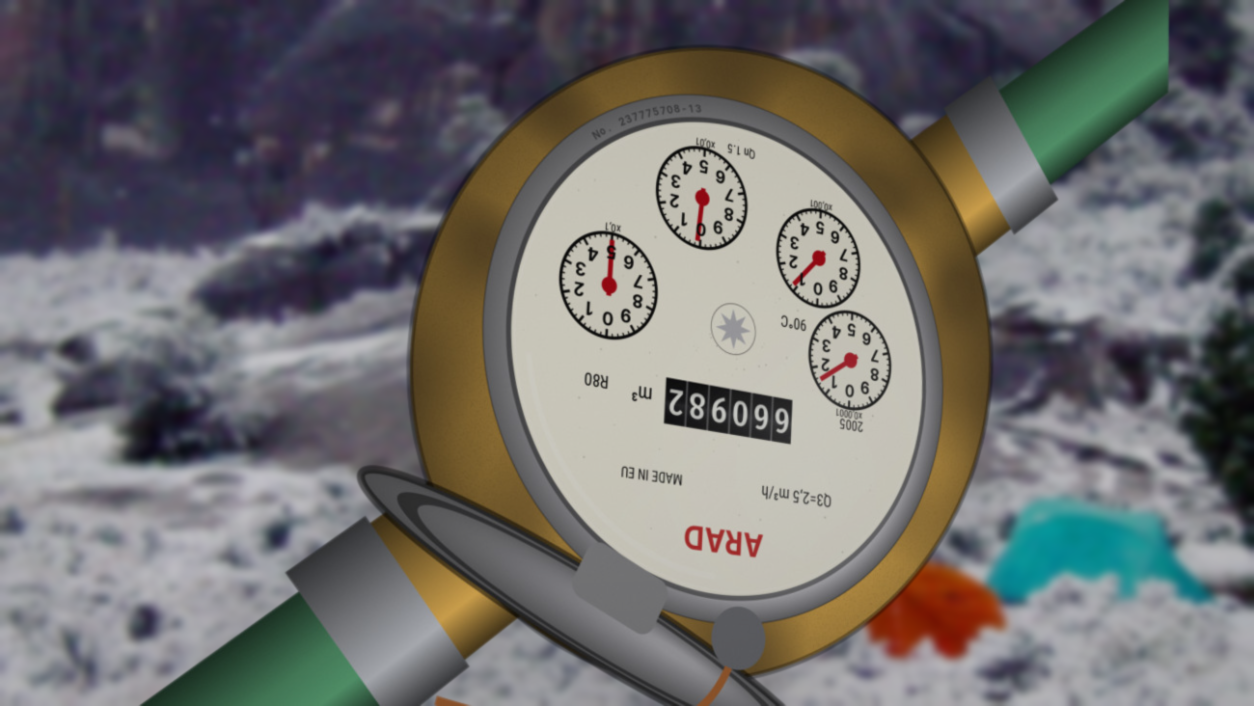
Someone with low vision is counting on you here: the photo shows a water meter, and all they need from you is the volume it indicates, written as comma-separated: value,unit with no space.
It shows 660982.5011,m³
